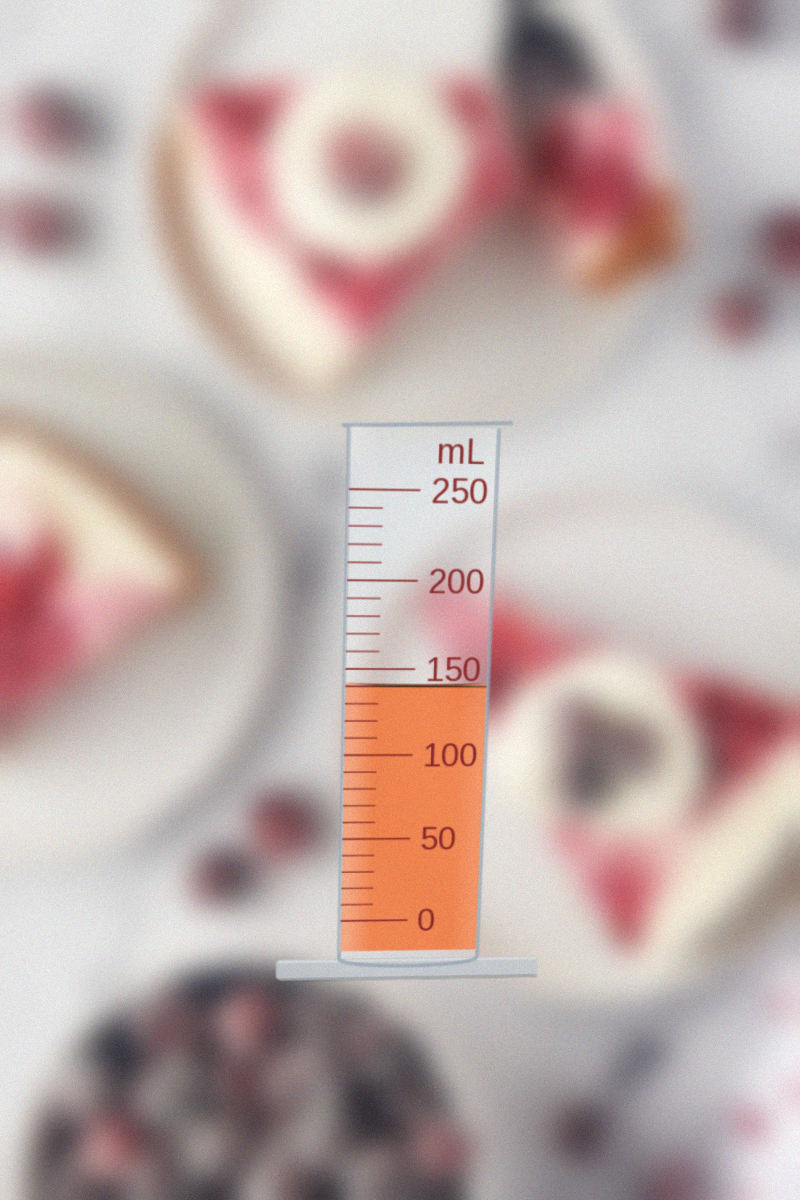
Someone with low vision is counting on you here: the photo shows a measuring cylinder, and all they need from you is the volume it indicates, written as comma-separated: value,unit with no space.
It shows 140,mL
